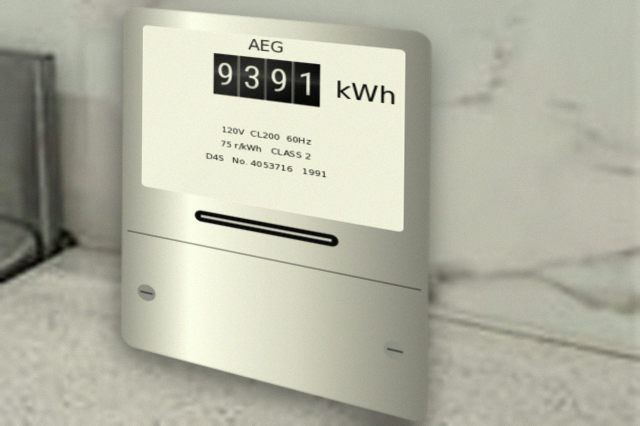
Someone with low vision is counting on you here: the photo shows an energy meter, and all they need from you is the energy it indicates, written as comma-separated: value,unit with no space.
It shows 9391,kWh
